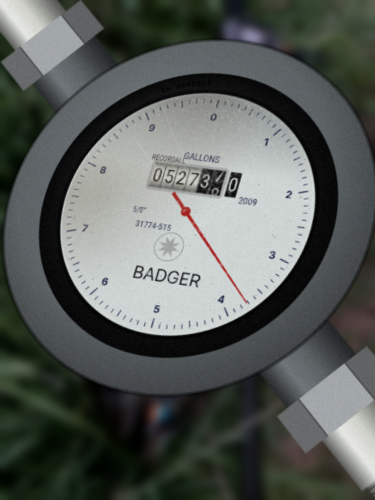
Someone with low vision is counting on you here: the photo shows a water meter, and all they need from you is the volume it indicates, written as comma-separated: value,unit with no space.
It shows 527373.7,gal
